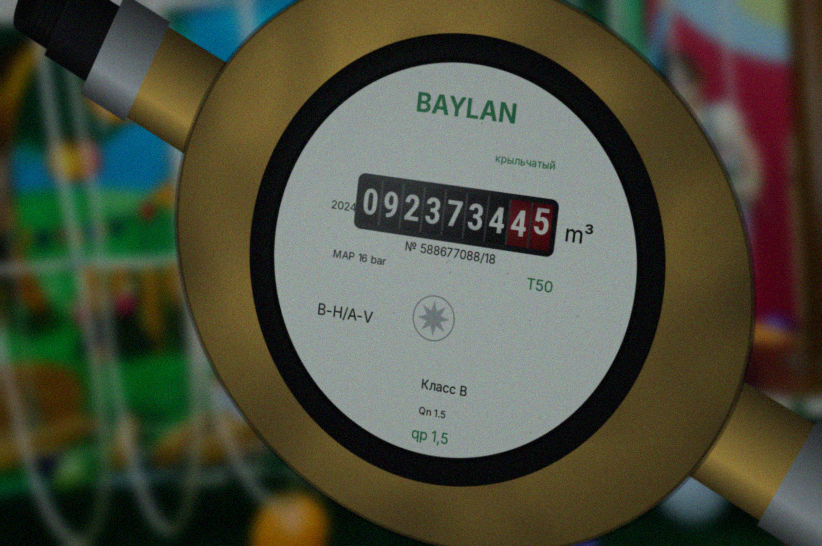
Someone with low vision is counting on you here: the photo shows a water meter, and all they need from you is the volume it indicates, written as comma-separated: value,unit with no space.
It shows 923734.45,m³
